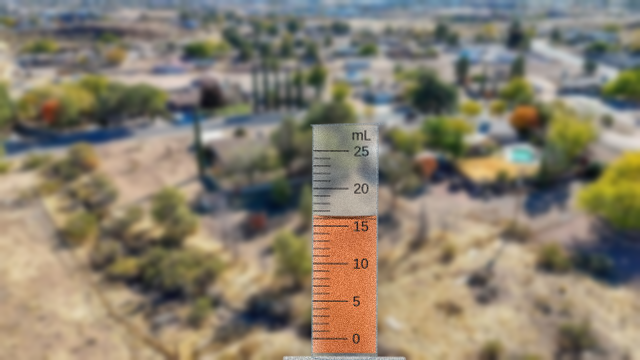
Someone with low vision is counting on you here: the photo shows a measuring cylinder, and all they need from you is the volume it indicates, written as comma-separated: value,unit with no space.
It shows 16,mL
